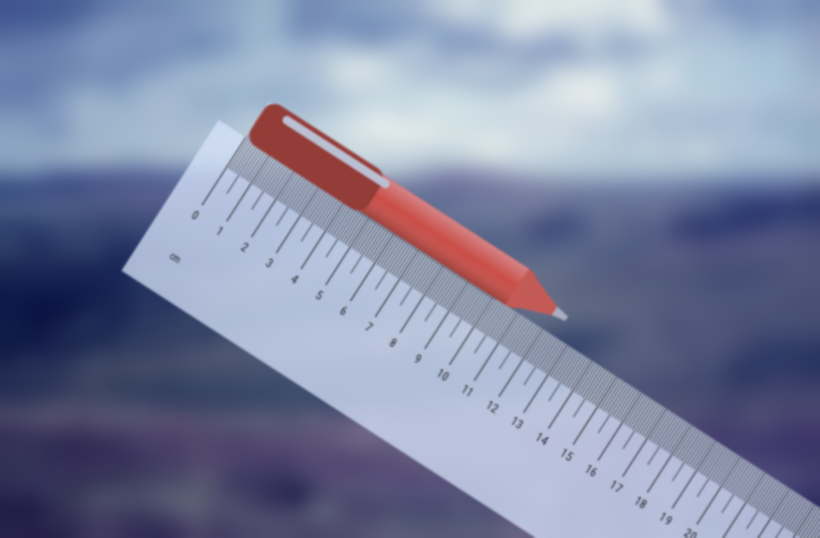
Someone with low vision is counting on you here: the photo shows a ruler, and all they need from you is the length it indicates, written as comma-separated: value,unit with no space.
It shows 12.5,cm
